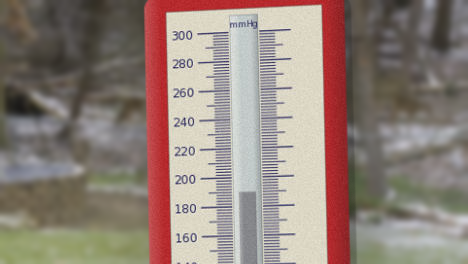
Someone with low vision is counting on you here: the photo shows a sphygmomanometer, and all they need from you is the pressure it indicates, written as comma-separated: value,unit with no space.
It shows 190,mmHg
